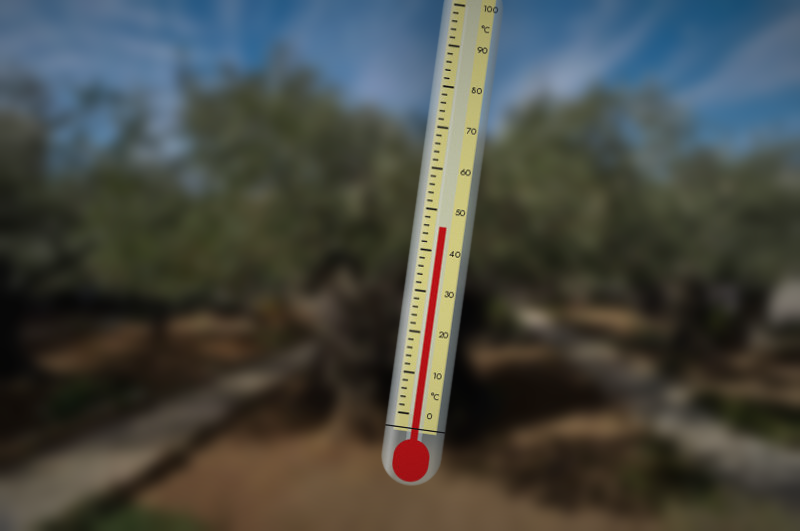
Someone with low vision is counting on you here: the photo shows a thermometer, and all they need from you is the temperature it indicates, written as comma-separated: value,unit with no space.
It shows 46,°C
